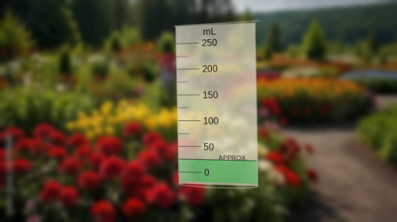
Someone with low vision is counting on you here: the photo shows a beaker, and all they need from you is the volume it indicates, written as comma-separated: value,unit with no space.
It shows 25,mL
